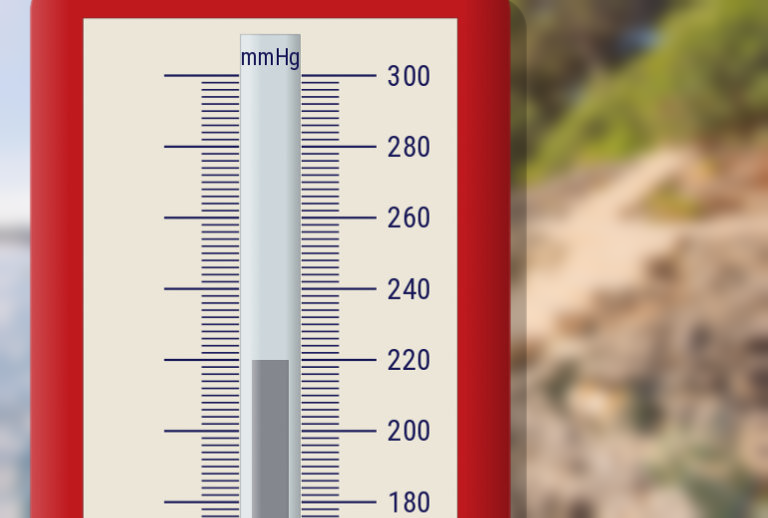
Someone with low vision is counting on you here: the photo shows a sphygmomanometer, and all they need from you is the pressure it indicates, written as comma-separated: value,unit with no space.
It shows 220,mmHg
